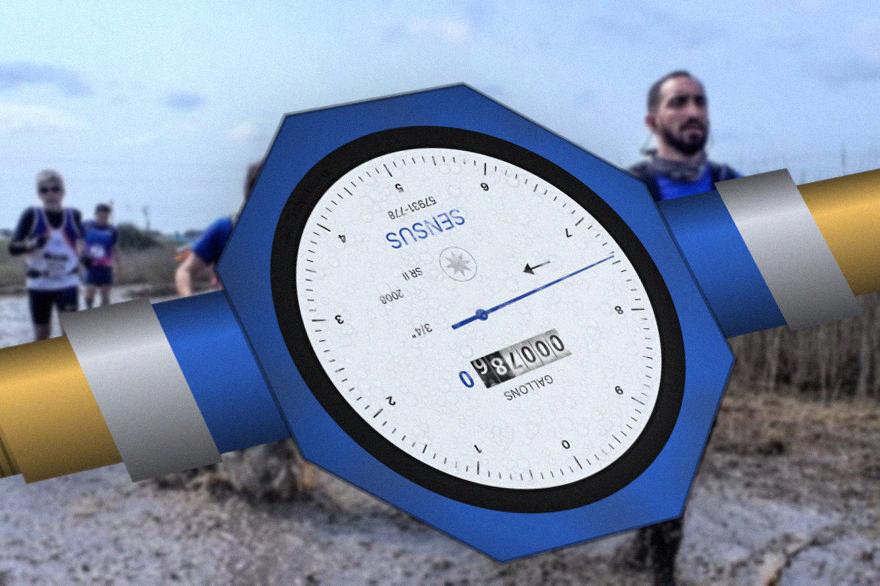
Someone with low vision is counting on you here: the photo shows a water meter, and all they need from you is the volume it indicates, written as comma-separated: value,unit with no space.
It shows 7857.4,gal
